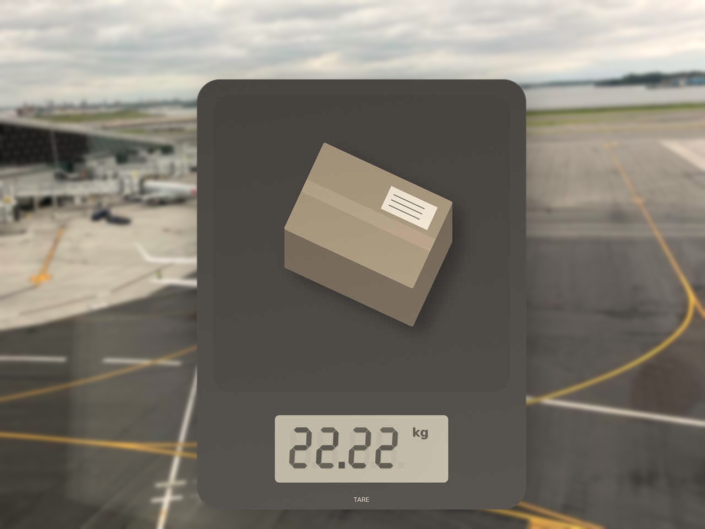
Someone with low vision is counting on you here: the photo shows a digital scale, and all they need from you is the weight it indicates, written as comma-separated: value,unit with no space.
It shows 22.22,kg
